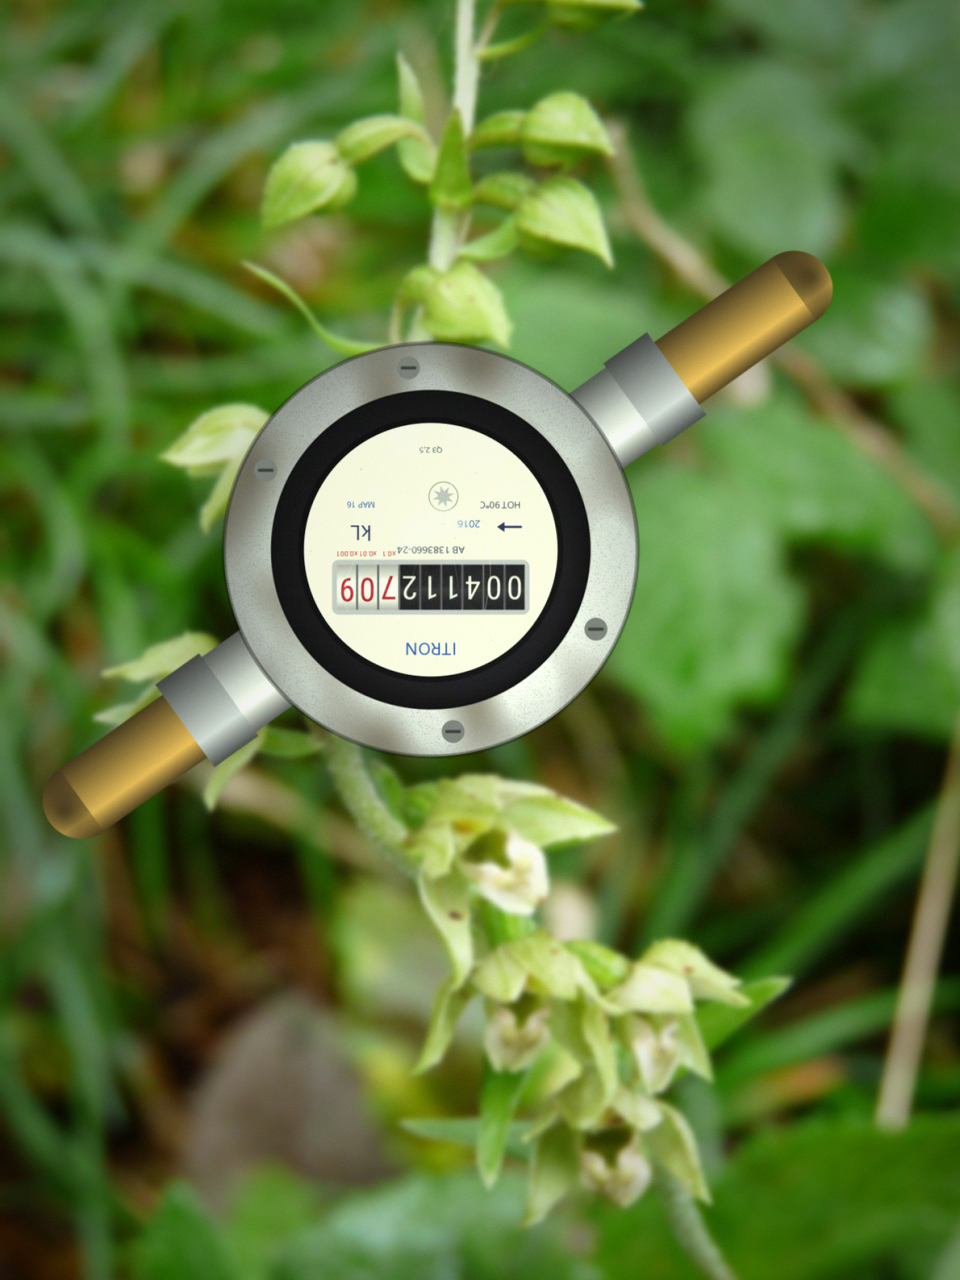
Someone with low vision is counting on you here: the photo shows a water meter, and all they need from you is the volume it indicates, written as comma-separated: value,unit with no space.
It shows 4112.709,kL
